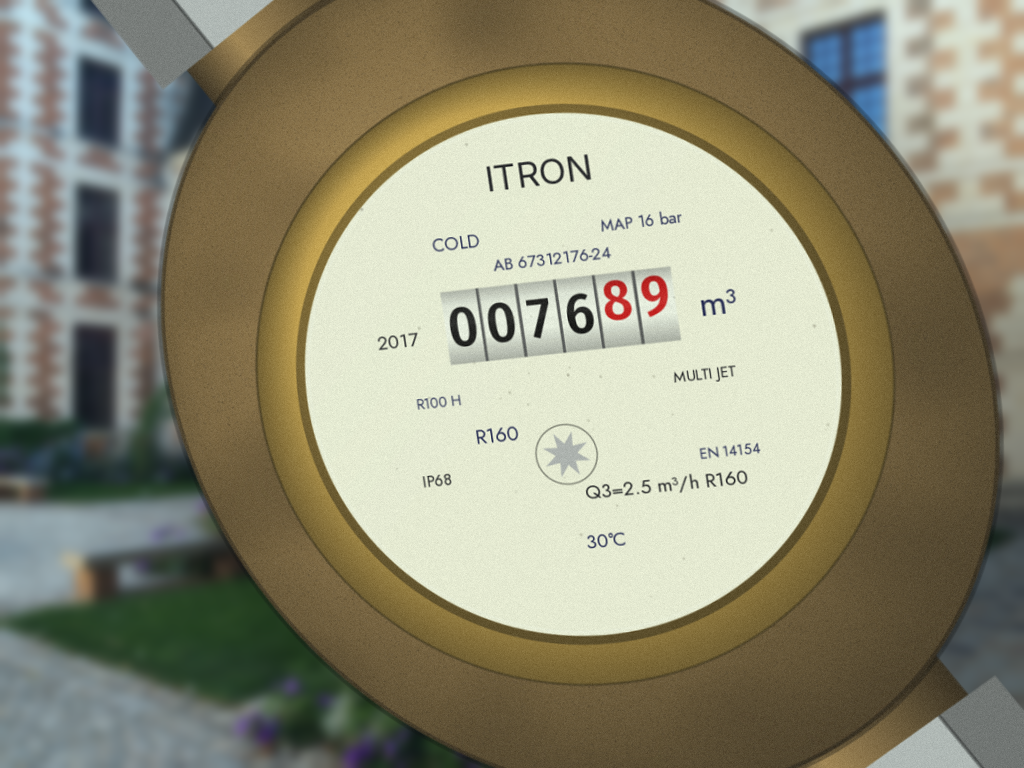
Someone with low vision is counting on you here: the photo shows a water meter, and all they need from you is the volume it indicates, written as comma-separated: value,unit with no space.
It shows 76.89,m³
